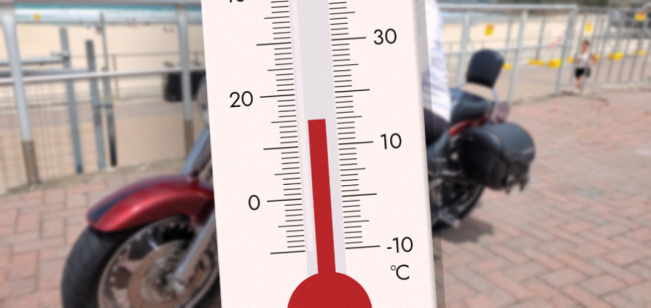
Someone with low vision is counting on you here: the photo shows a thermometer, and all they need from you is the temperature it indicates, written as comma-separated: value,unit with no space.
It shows 15,°C
